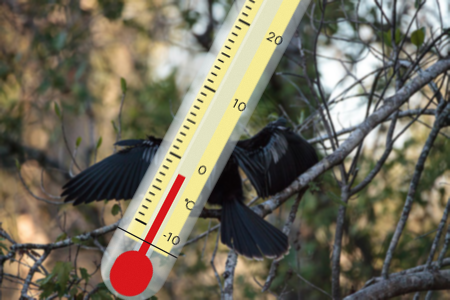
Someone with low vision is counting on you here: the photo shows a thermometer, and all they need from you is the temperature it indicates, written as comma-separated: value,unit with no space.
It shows -2,°C
